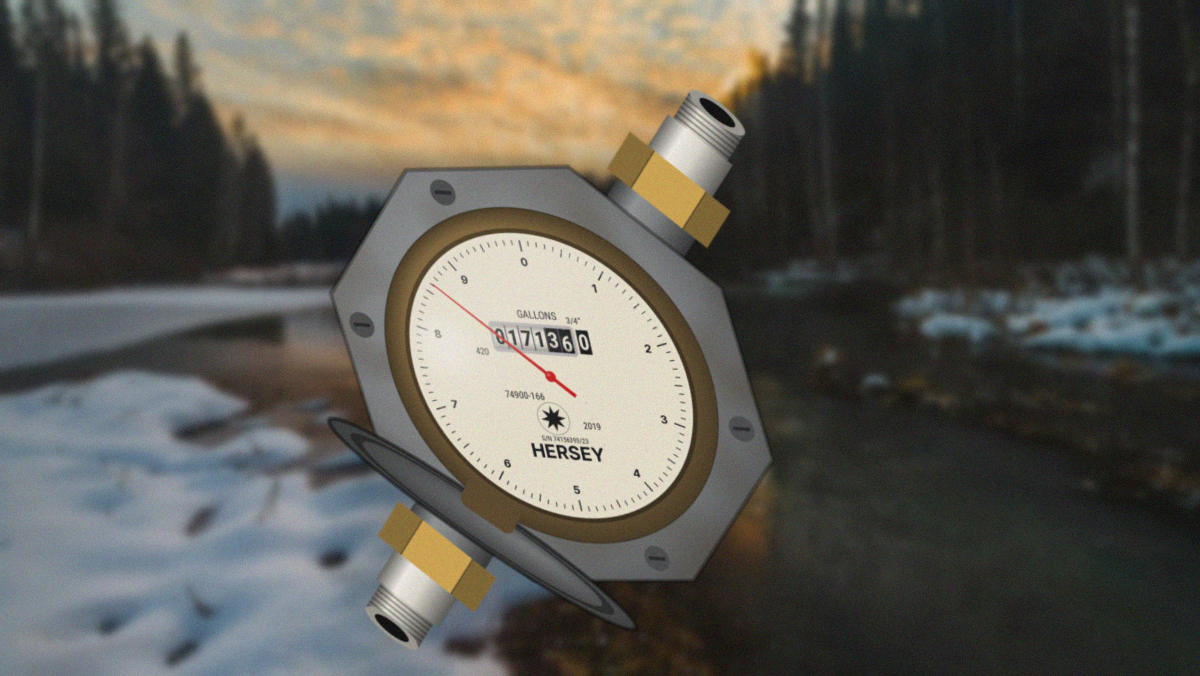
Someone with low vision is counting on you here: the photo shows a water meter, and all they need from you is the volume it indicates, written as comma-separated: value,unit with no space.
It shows 171358.6,gal
